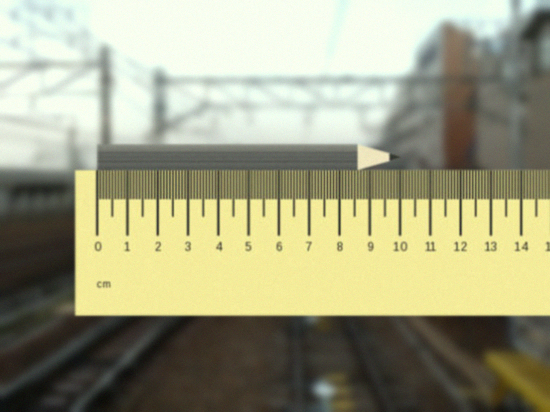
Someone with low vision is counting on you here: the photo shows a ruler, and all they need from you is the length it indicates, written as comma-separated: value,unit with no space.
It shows 10,cm
